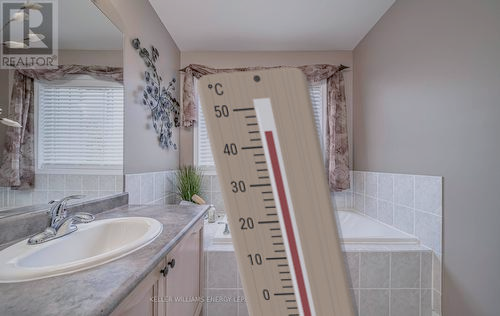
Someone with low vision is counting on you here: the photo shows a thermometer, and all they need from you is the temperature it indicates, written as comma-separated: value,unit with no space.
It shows 44,°C
